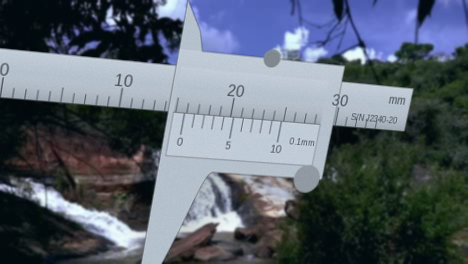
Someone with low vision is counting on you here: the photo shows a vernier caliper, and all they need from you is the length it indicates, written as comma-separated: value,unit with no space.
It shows 15.8,mm
